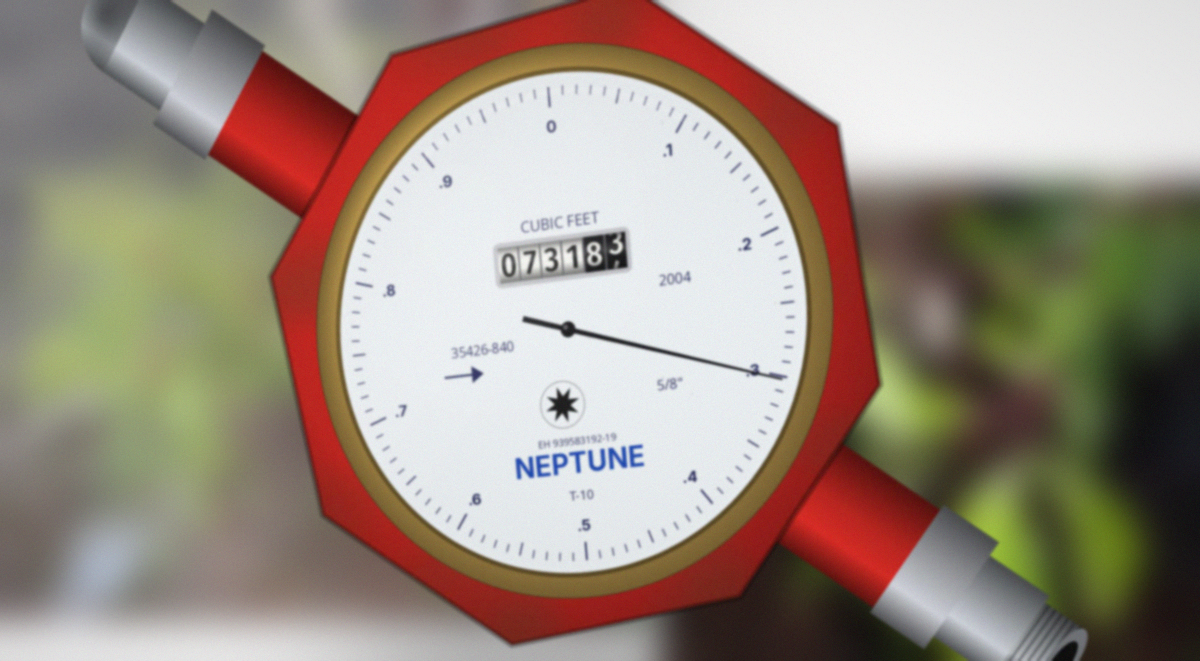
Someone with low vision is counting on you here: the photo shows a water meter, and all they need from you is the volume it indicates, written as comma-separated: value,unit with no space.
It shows 73183.30,ft³
